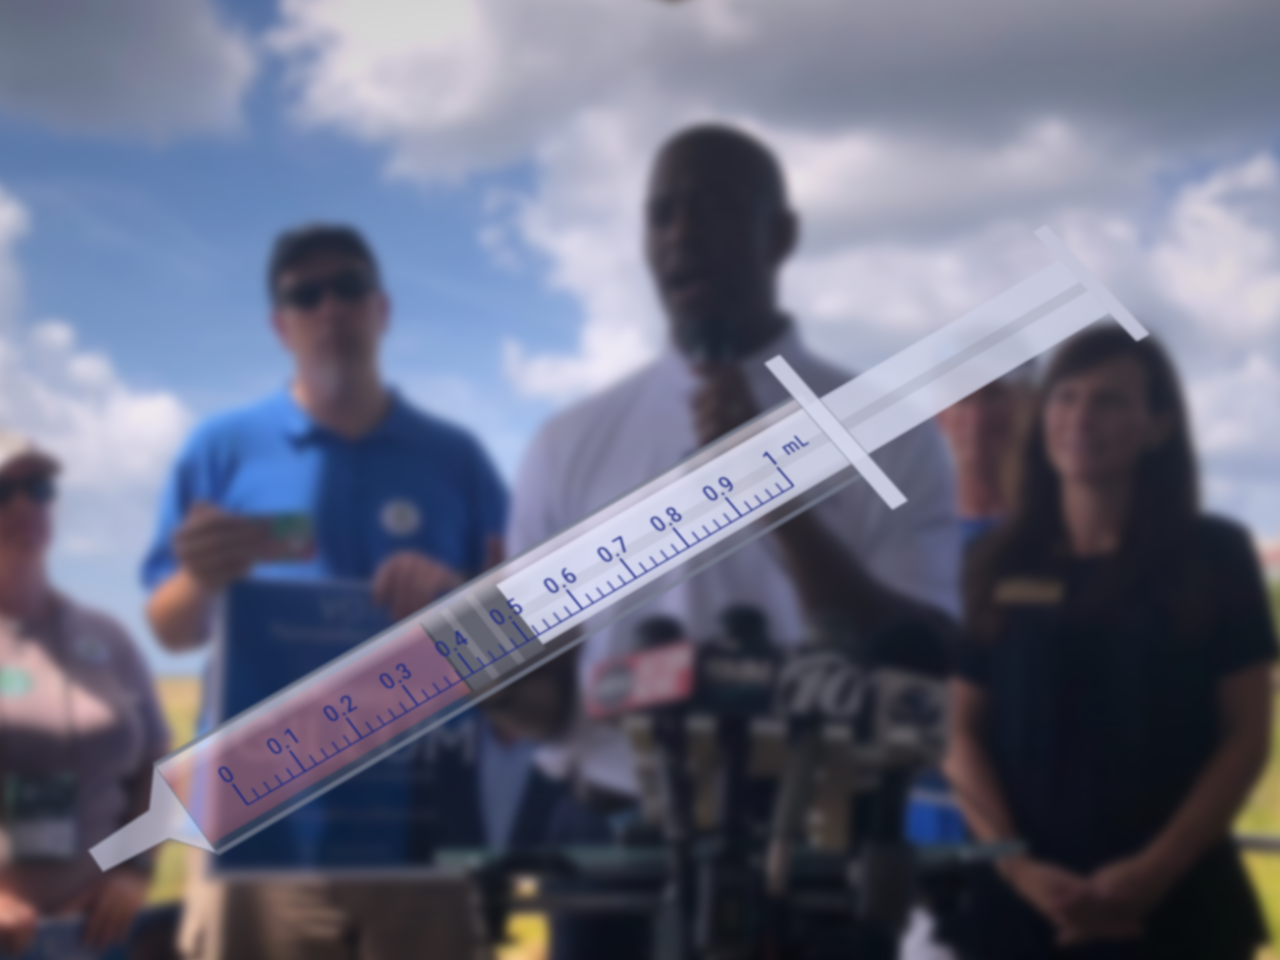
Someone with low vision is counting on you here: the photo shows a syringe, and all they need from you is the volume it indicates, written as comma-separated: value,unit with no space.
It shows 0.38,mL
